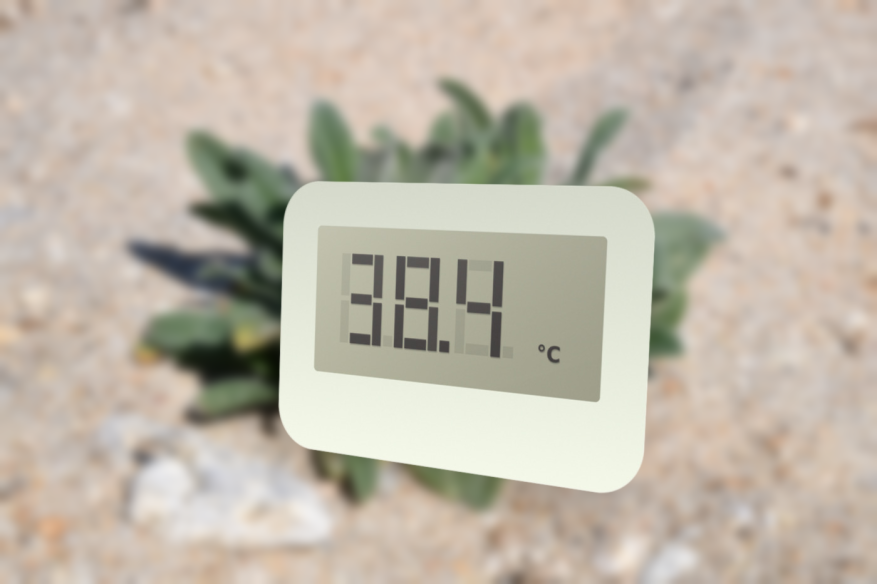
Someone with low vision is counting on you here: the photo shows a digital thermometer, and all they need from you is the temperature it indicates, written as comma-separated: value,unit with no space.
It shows 38.4,°C
